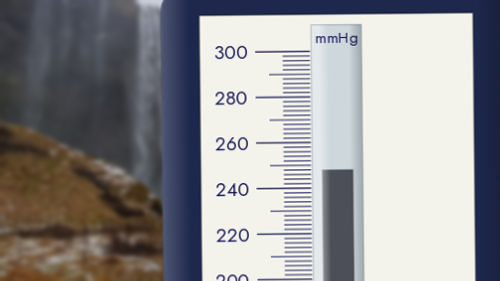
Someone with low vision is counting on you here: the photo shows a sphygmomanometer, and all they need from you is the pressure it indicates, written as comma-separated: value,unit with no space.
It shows 248,mmHg
